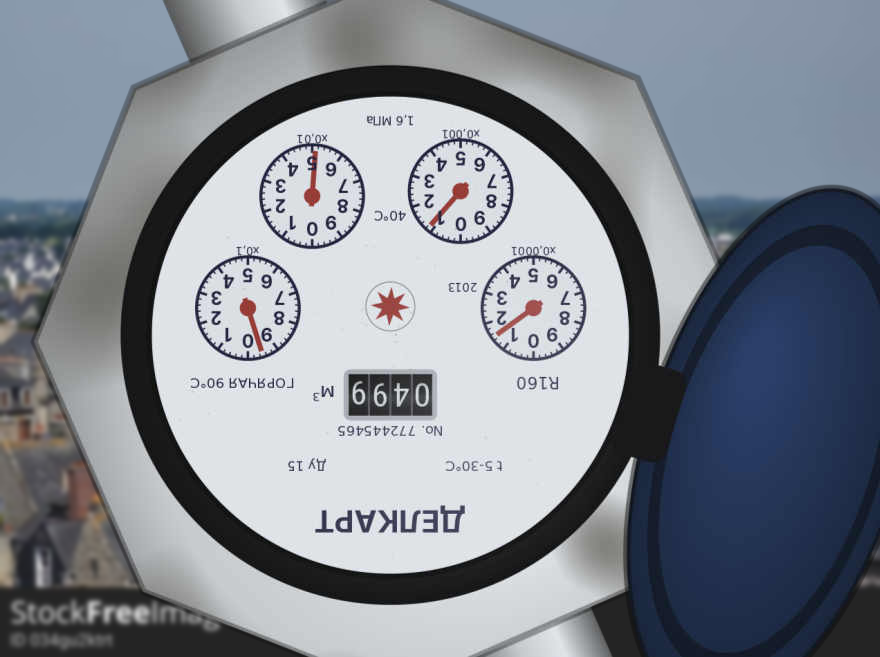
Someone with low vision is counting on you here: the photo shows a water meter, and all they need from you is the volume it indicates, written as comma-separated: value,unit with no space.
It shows 498.9511,m³
